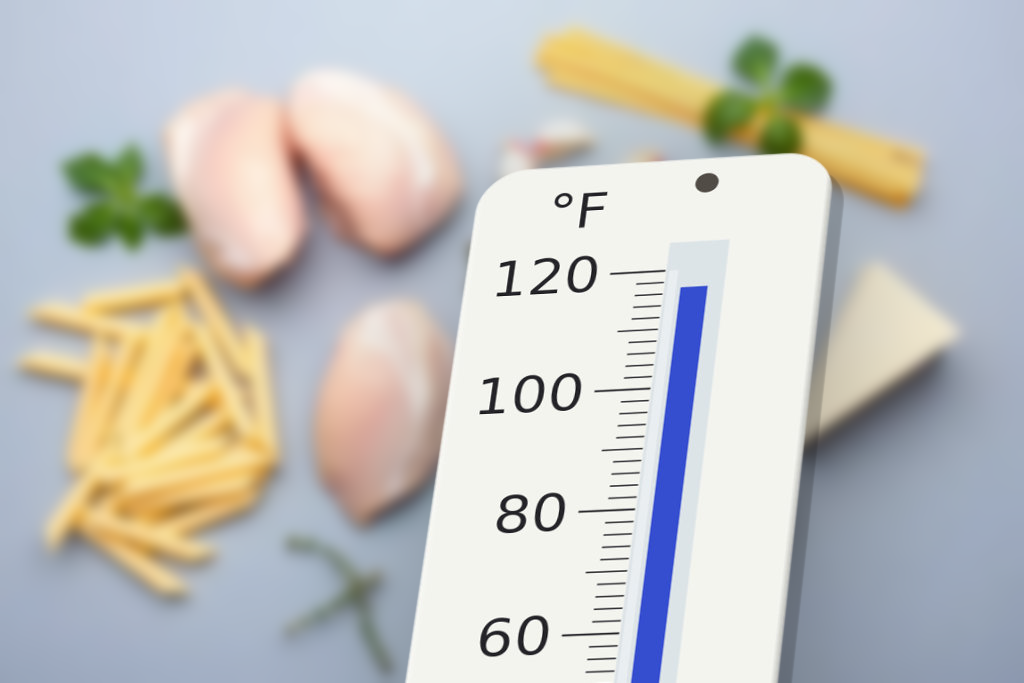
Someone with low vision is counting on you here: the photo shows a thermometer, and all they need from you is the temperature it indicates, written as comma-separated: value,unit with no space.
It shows 117,°F
